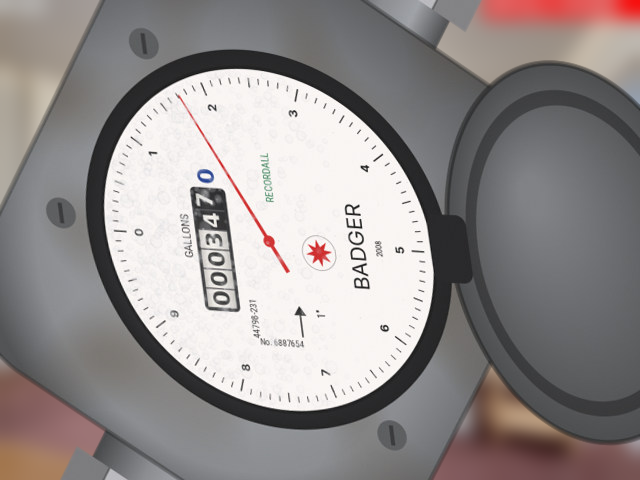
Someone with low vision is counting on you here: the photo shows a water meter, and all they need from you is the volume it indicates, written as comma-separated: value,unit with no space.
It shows 3471.7,gal
